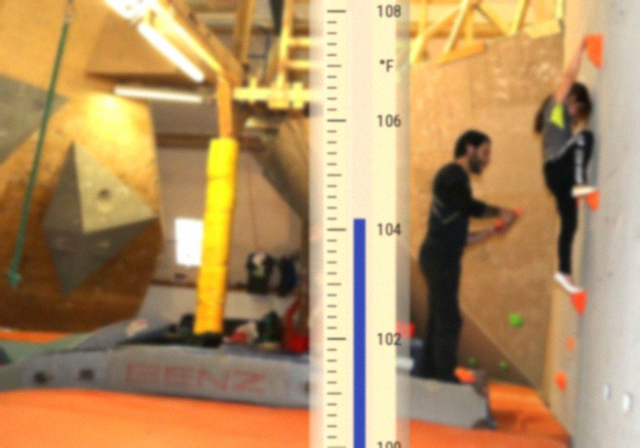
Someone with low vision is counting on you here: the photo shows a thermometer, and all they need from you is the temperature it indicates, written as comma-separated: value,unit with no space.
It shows 104.2,°F
